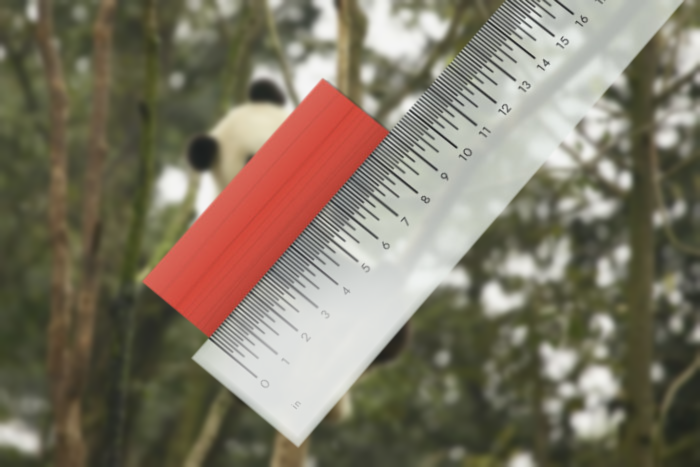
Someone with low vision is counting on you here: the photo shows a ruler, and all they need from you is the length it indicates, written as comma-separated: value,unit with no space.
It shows 9,in
